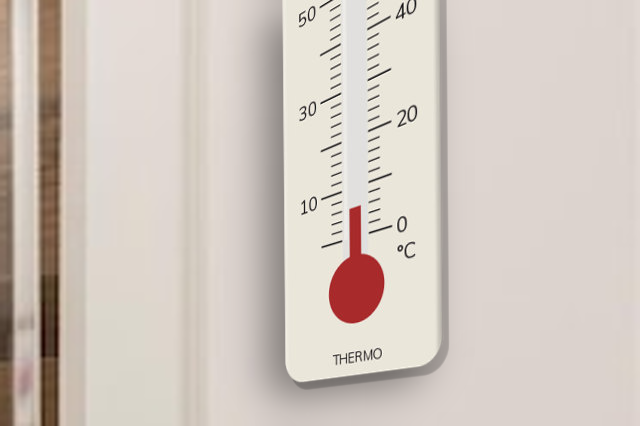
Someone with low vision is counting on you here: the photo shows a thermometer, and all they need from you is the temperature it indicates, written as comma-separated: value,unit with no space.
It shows 6,°C
